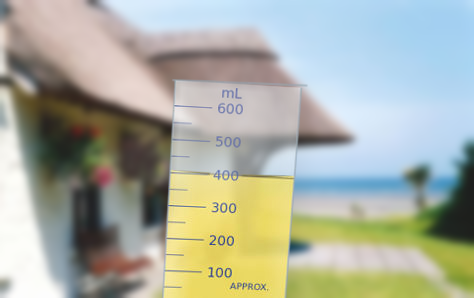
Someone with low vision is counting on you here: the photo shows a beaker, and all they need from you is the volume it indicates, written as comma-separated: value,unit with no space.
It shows 400,mL
